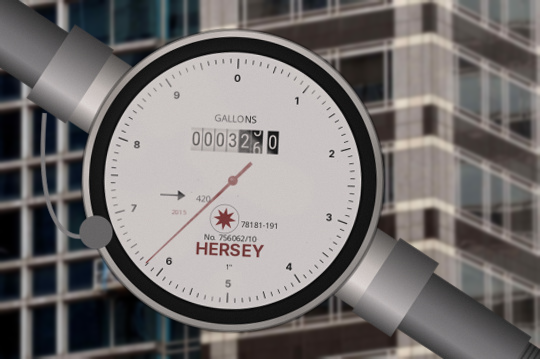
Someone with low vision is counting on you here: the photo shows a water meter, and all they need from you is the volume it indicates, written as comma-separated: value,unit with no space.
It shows 3256.2,gal
